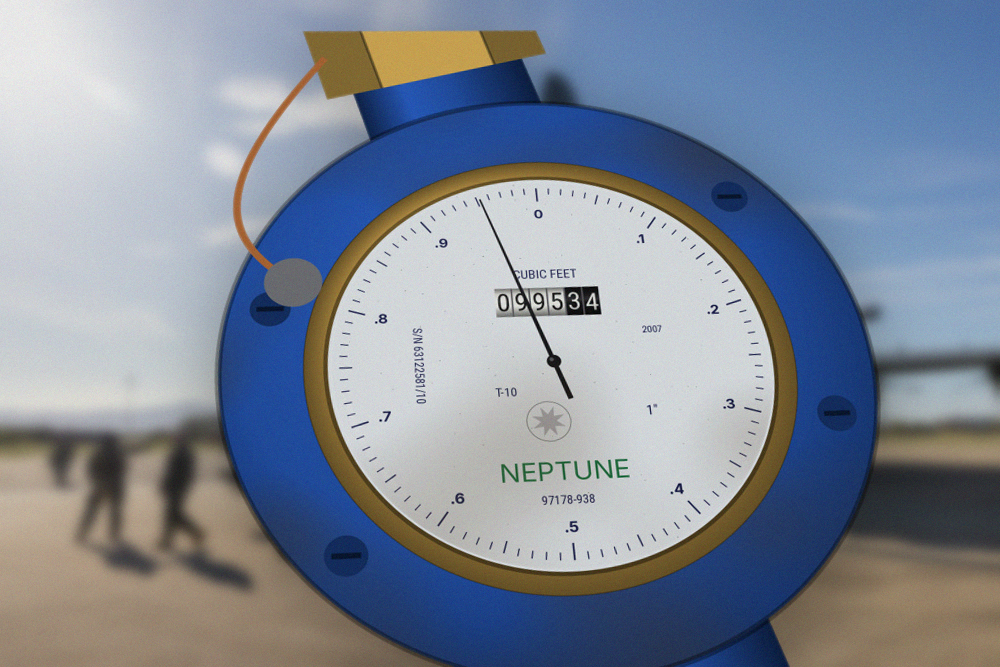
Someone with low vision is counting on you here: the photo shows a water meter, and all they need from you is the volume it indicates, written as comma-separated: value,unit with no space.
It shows 99533.95,ft³
